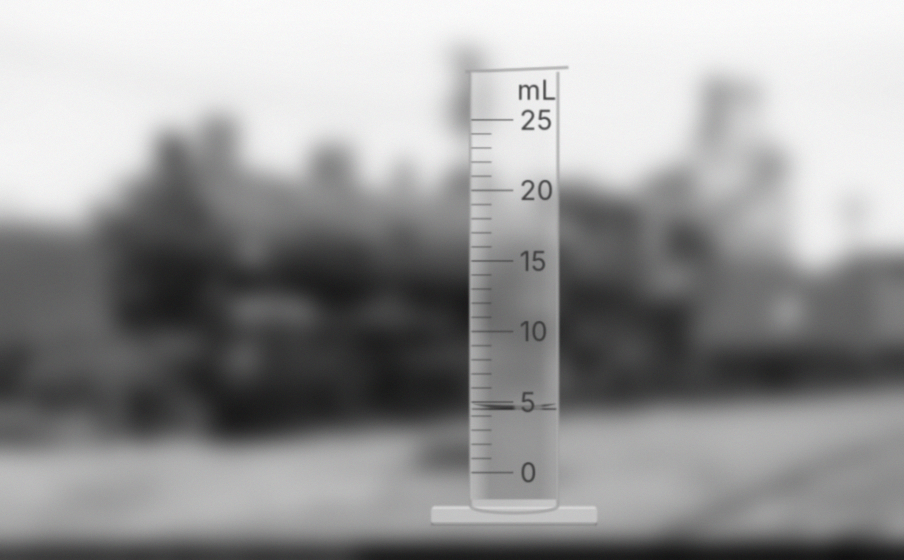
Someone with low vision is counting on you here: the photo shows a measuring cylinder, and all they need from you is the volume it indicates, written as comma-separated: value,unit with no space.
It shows 4.5,mL
